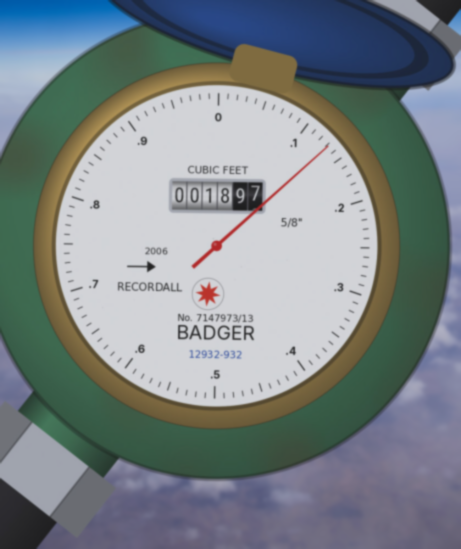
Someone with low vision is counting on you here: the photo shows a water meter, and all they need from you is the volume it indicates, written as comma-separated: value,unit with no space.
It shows 1897.13,ft³
